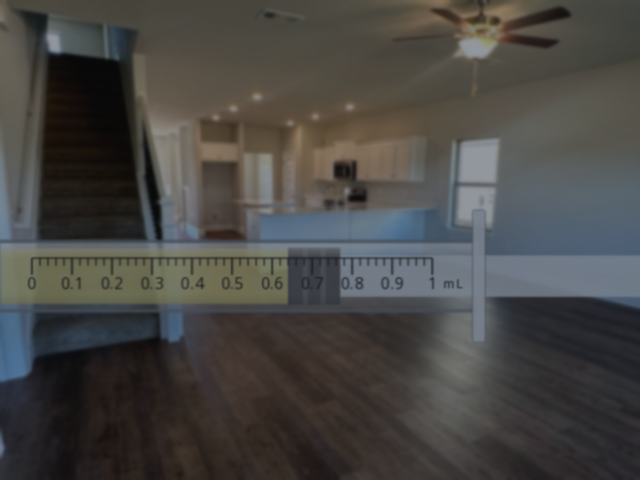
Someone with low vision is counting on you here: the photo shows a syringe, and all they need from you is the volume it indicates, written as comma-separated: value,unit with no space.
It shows 0.64,mL
